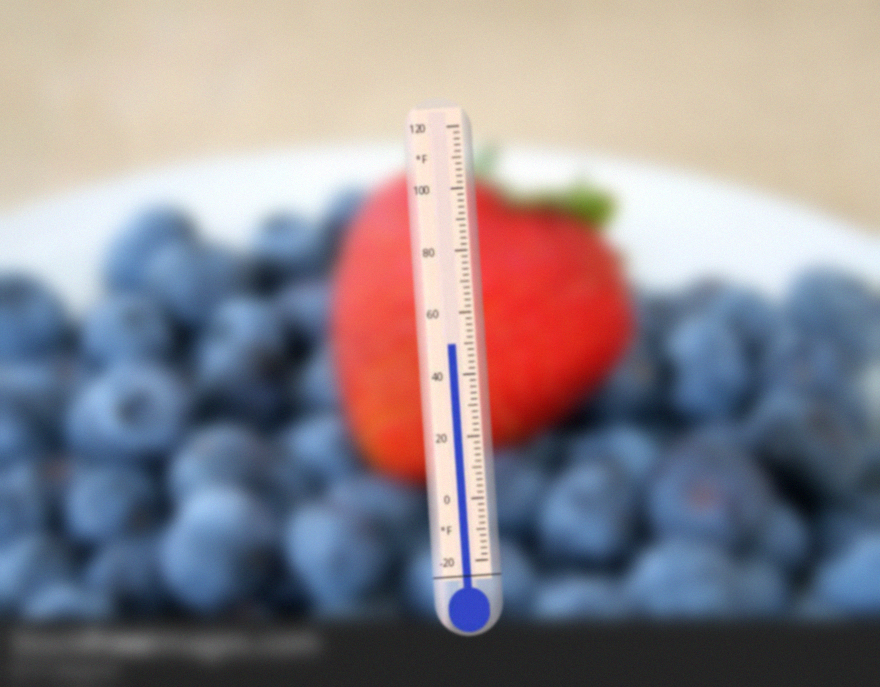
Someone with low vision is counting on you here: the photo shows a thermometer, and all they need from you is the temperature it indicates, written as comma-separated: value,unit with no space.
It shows 50,°F
